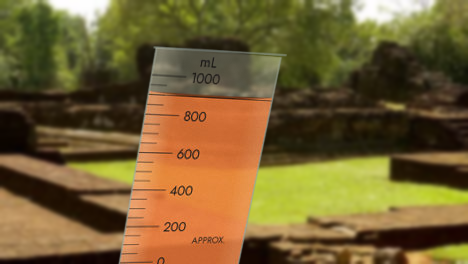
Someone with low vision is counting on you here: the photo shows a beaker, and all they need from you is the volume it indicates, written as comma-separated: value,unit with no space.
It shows 900,mL
